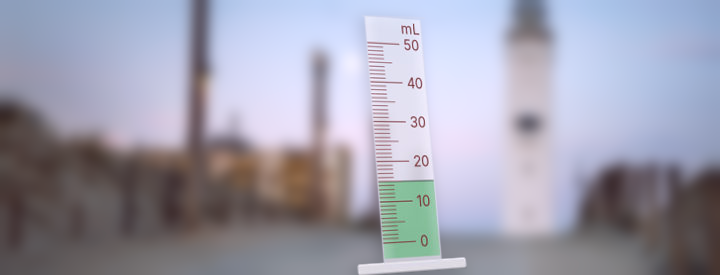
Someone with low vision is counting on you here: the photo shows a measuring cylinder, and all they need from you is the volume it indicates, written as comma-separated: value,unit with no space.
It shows 15,mL
